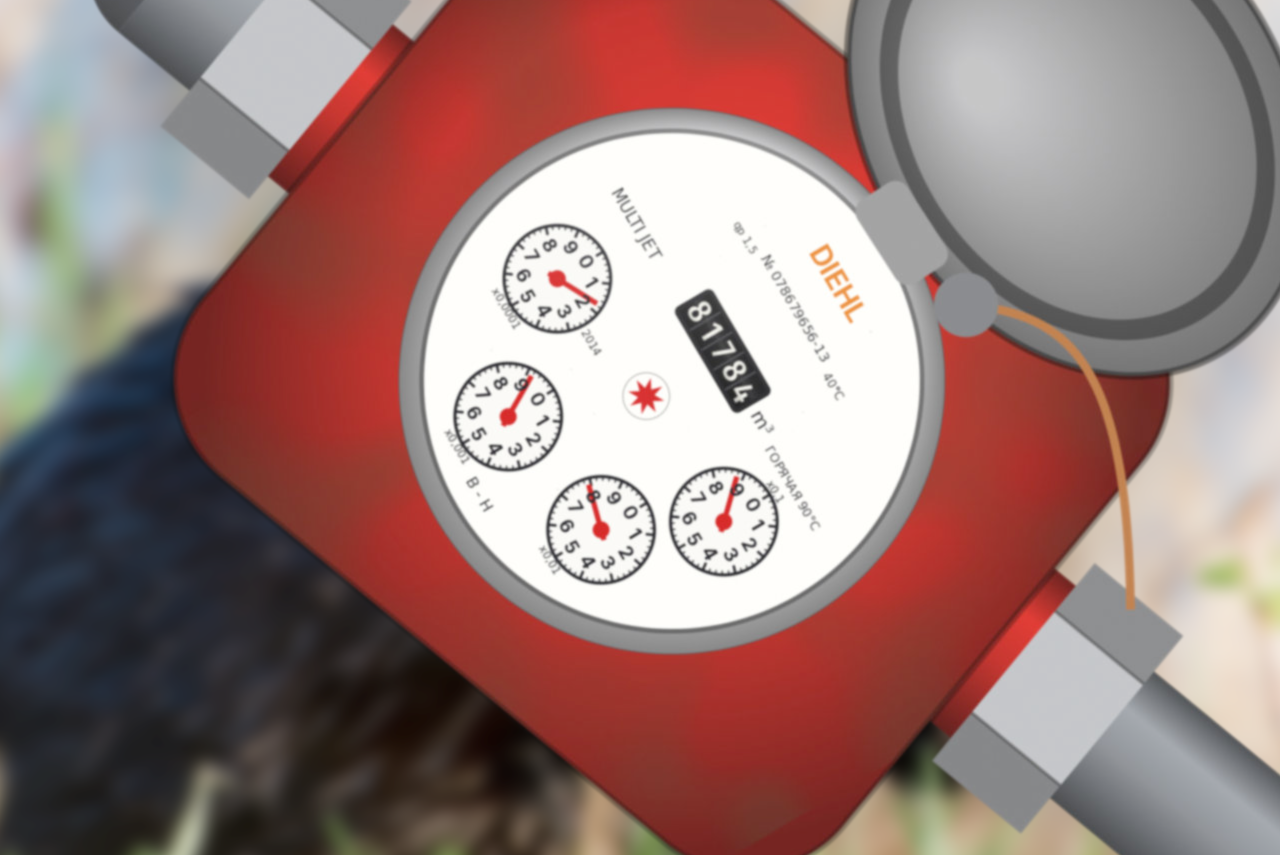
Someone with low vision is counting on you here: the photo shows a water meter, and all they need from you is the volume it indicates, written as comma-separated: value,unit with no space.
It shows 81783.8791,m³
